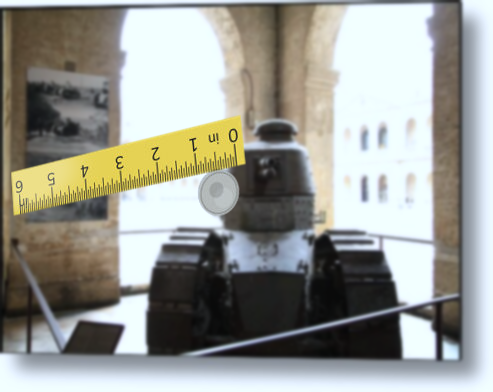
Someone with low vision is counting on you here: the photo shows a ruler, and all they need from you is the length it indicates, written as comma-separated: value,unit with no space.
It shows 1,in
